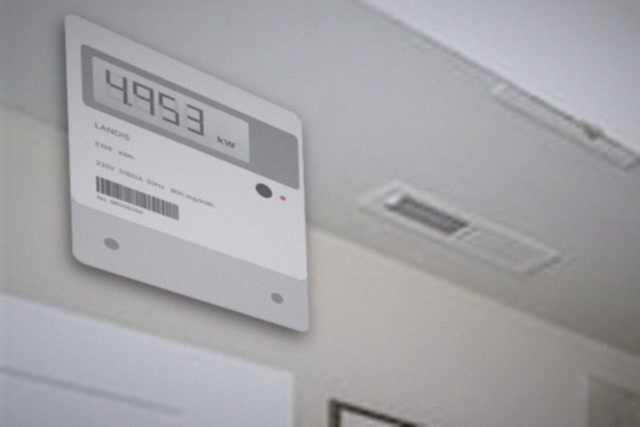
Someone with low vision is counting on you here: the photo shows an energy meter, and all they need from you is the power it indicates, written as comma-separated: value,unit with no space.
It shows 4.953,kW
